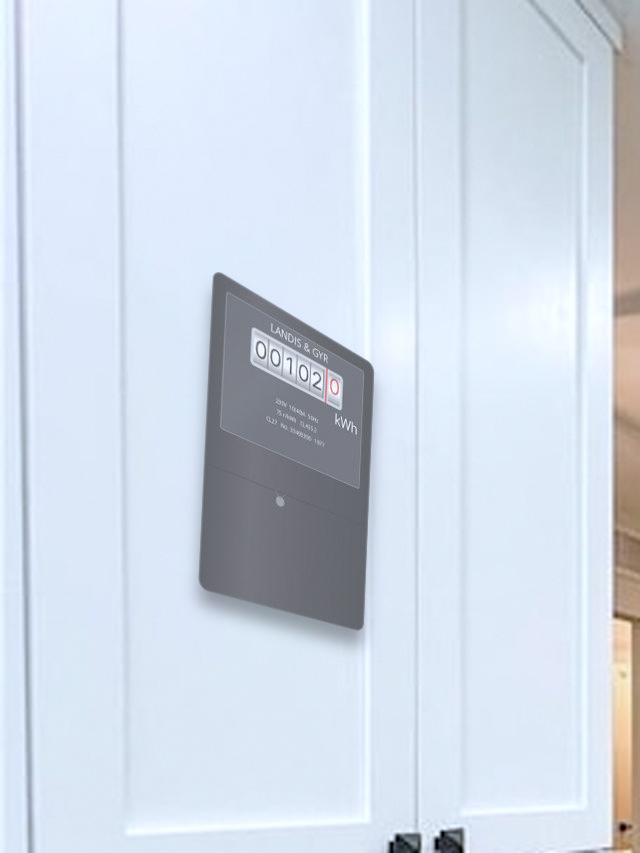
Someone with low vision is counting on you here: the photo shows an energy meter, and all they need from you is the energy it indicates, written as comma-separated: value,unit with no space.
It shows 102.0,kWh
